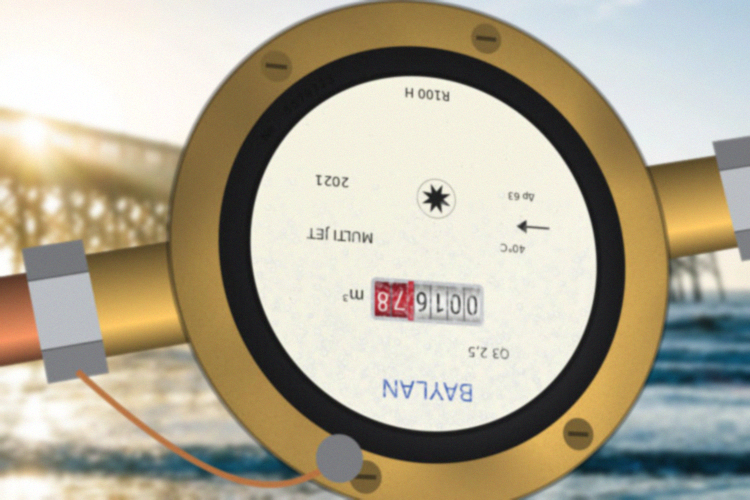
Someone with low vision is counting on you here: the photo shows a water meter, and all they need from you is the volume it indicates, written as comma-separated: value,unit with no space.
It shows 16.78,m³
